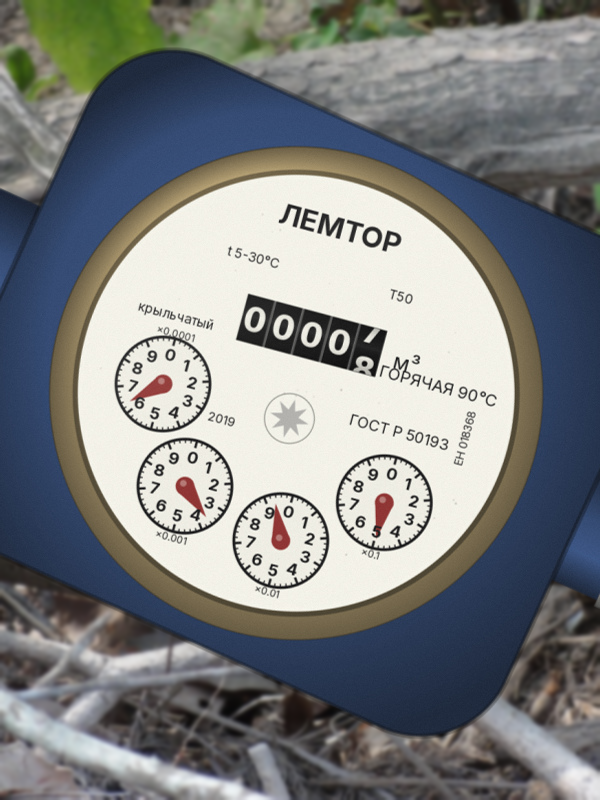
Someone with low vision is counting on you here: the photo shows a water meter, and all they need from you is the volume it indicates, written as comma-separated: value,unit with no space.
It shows 7.4936,m³
